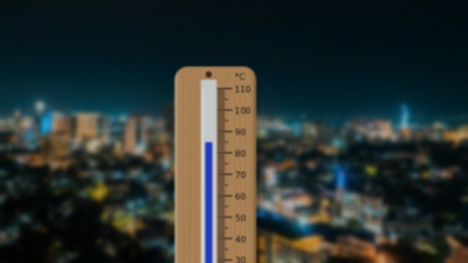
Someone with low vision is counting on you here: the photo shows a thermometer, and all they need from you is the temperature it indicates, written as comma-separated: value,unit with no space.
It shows 85,°C
